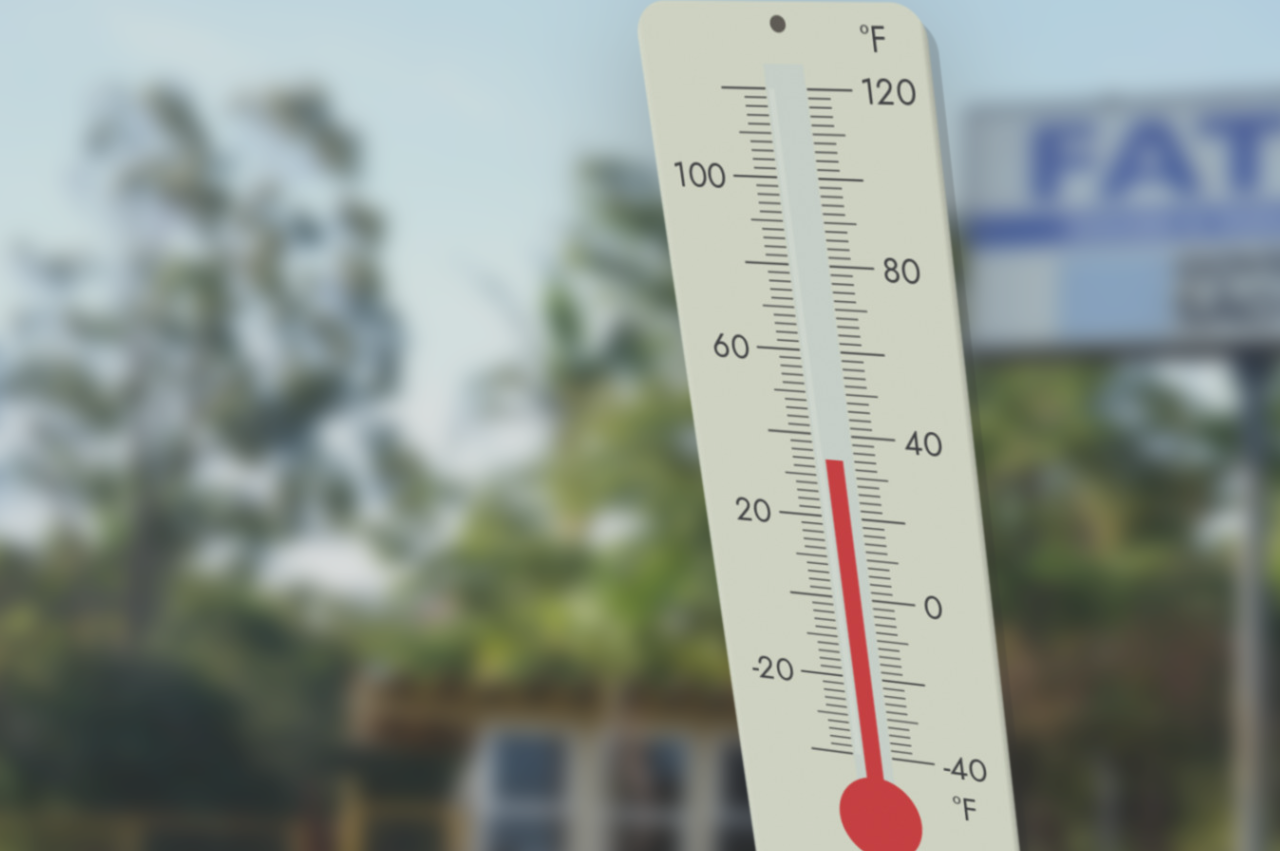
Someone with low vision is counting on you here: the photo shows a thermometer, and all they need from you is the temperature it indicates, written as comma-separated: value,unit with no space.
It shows 34,°F
